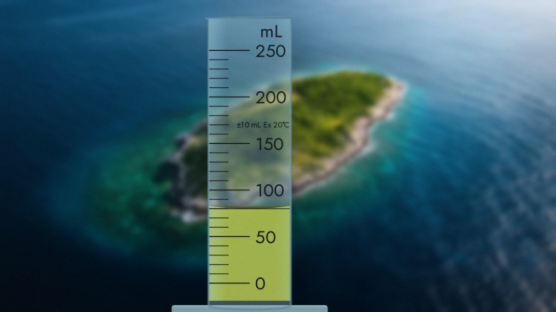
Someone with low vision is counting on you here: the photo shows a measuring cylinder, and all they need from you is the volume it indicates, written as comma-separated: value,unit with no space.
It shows 80,mL
